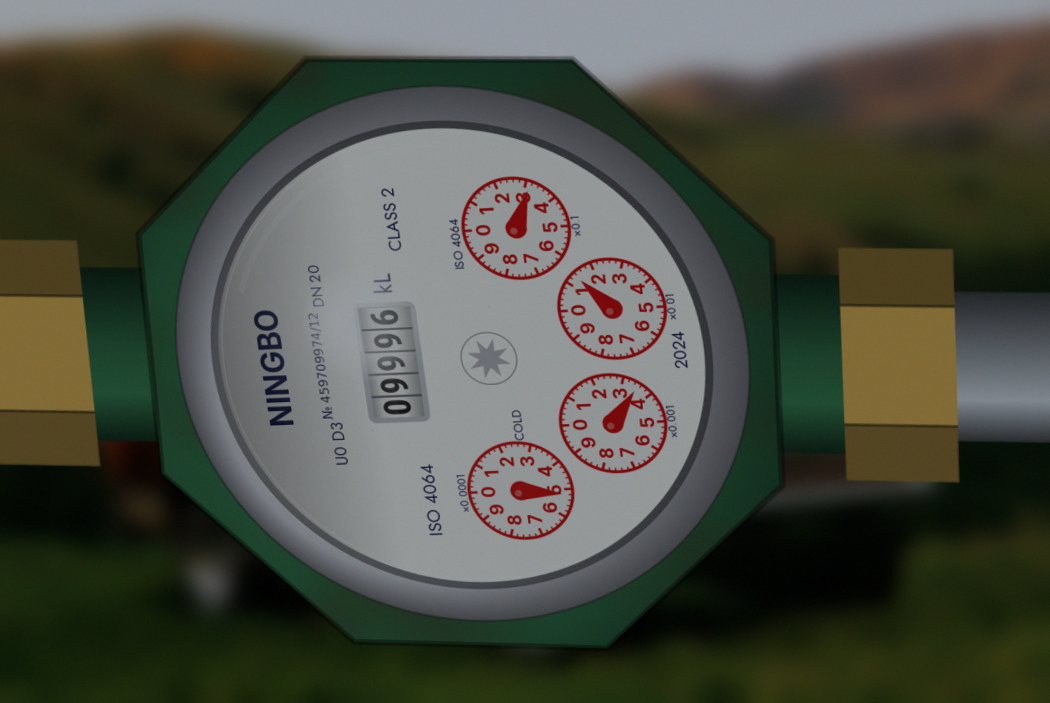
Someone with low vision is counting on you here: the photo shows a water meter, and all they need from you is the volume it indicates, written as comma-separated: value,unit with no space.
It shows 9996.3135,kL
